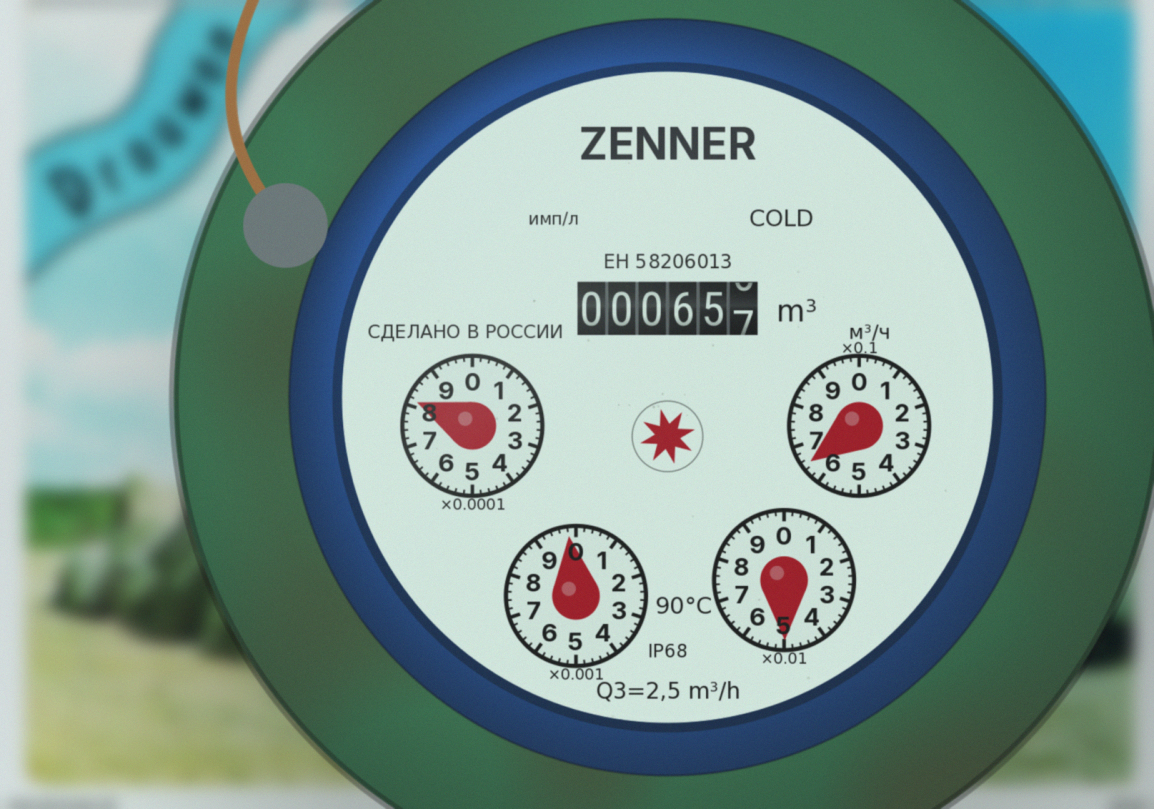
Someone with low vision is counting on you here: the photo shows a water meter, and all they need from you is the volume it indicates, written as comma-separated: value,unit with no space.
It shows 656.6498,m³
